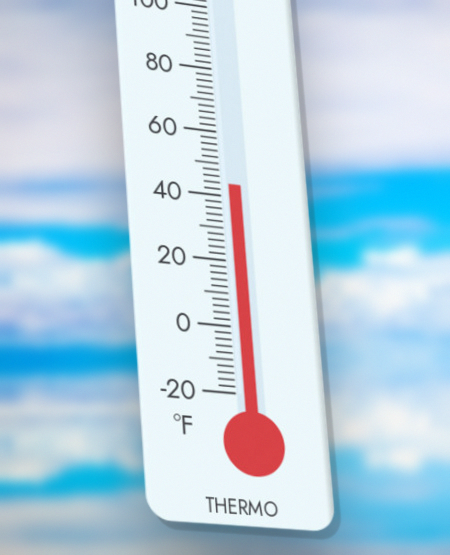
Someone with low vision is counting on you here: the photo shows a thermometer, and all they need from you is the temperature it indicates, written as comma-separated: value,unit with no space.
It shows 44,°F
